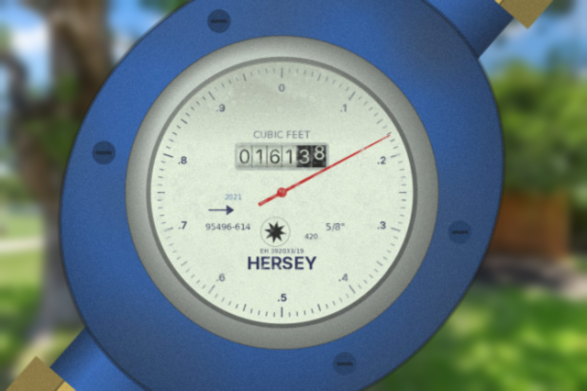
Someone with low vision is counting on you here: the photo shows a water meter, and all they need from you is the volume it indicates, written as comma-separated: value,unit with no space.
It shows 16138.17,ft³
